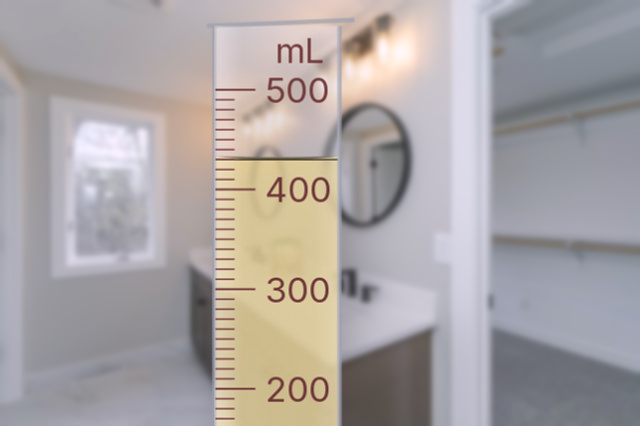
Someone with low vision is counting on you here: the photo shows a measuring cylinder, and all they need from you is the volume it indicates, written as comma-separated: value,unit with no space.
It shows 430,mL
